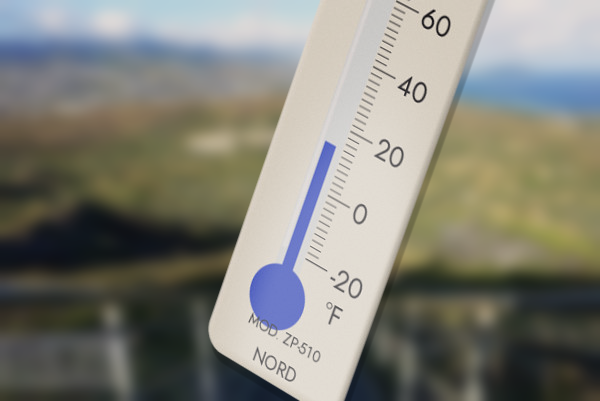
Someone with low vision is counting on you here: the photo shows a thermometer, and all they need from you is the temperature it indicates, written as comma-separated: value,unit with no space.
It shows 14,°F
